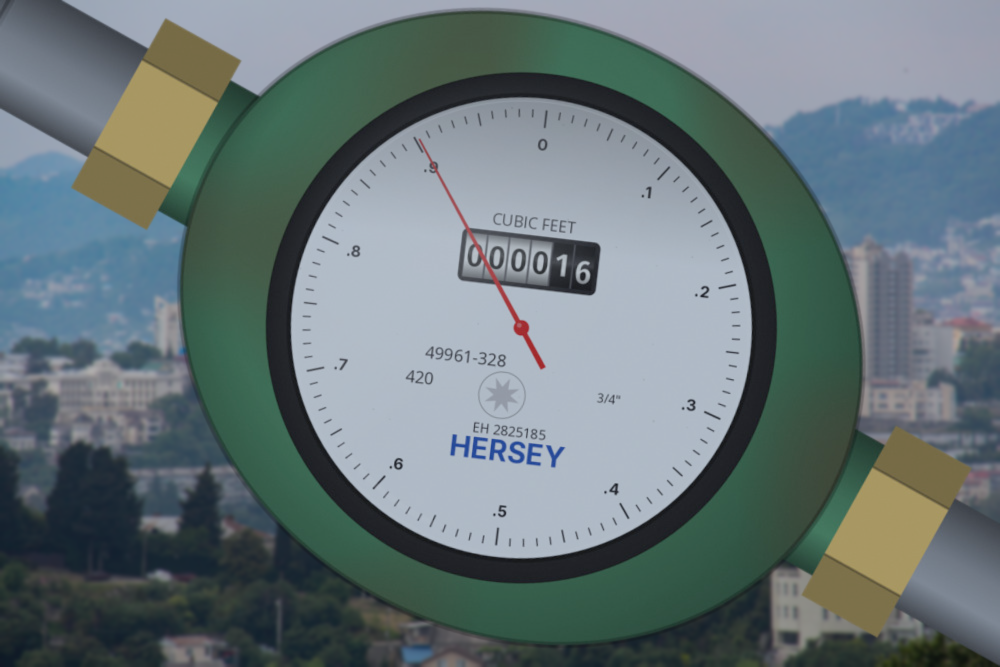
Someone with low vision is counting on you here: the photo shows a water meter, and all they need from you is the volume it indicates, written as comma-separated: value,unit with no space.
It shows 15.90,ft³
